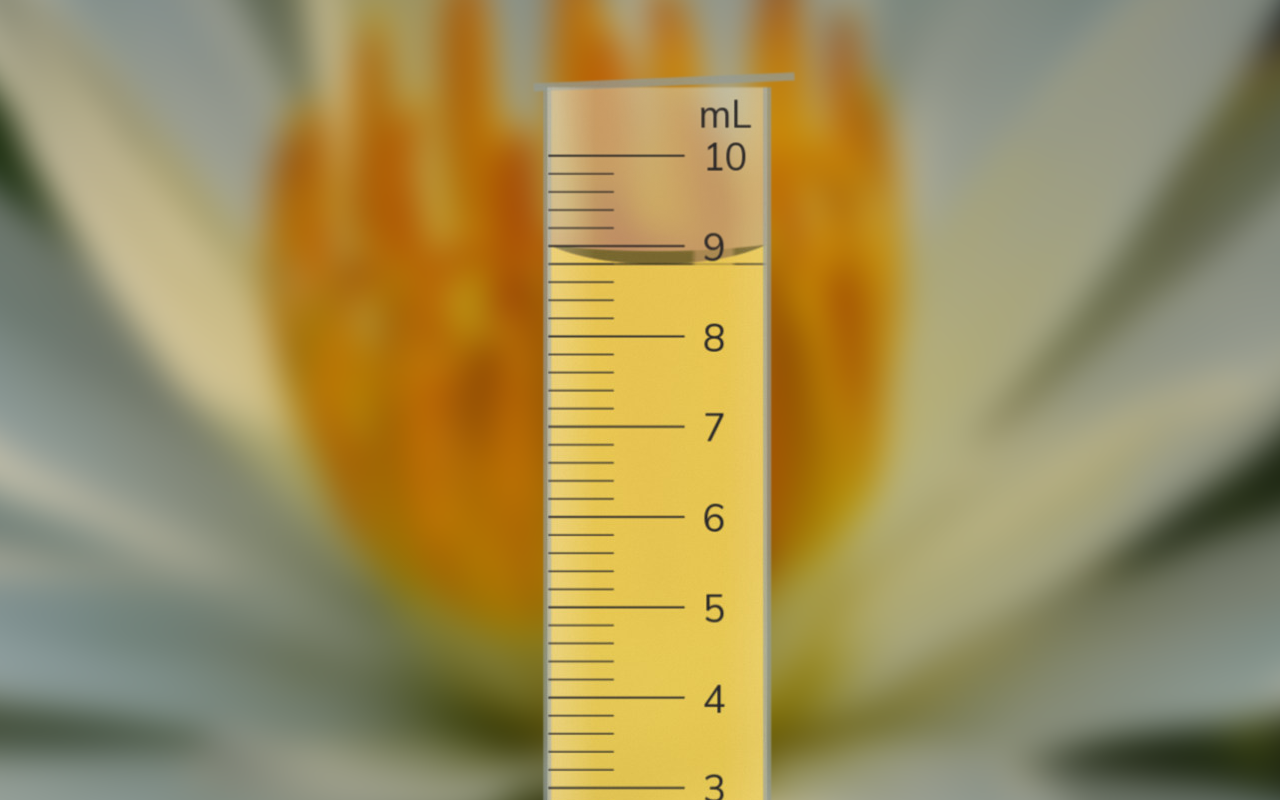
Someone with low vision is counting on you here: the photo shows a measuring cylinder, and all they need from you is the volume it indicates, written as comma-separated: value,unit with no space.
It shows 8.8,mL
